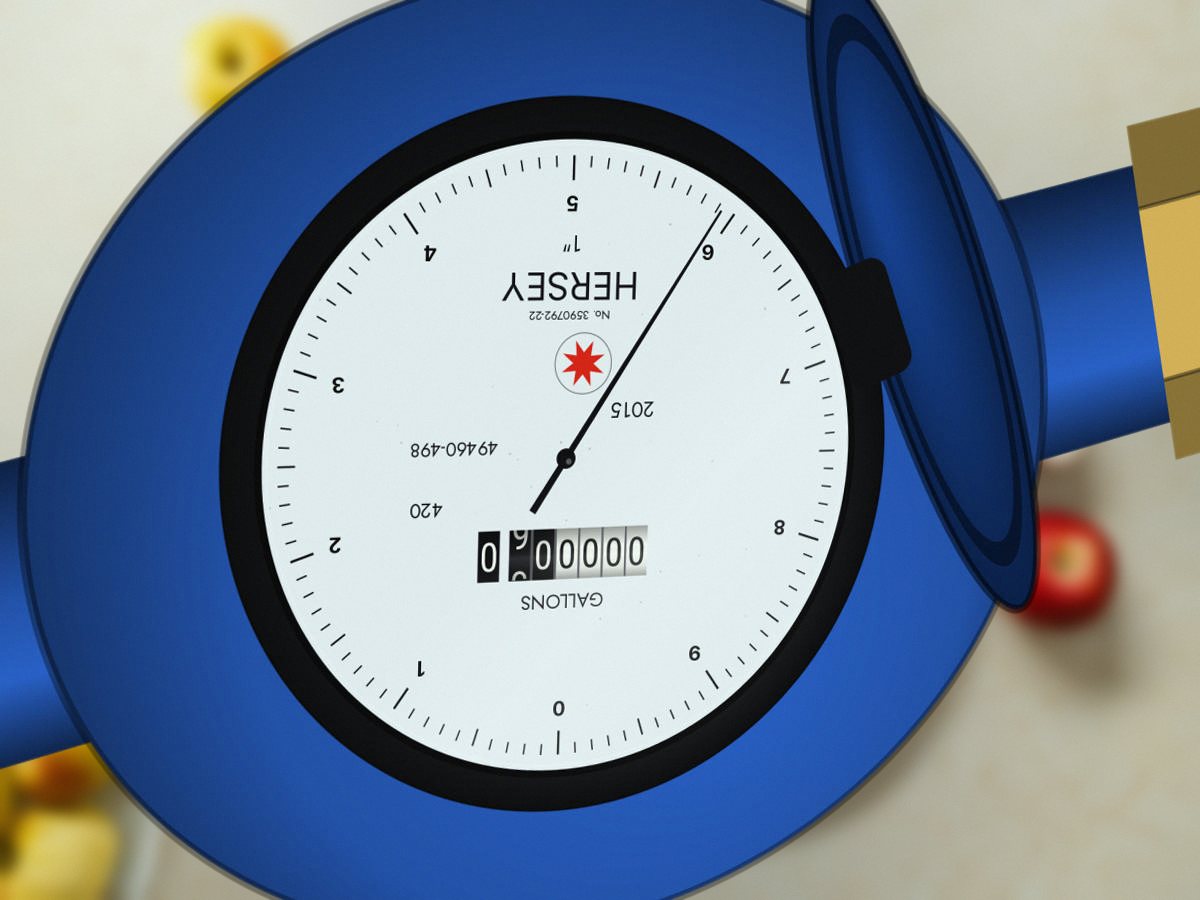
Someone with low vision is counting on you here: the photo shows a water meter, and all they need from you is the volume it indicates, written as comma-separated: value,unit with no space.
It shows 55.9,gal
